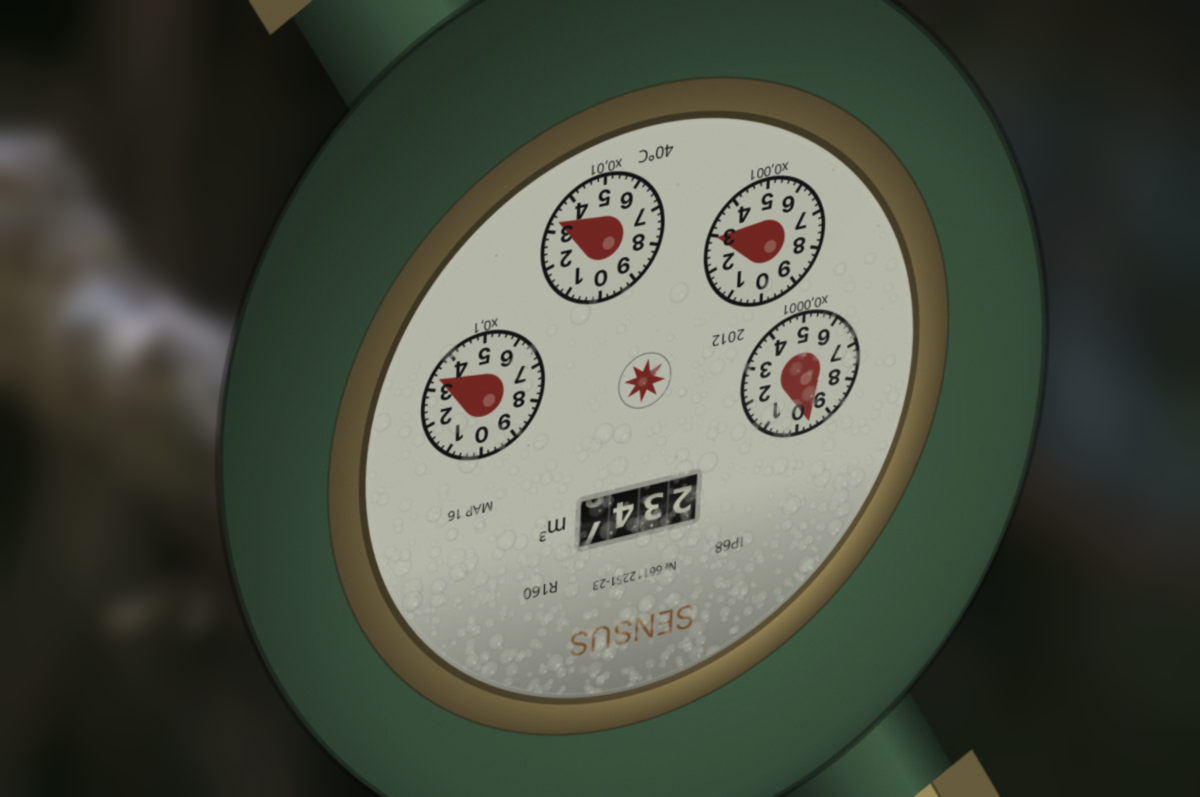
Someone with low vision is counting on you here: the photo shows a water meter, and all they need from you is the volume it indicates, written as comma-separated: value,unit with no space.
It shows 2347.3329,m³
